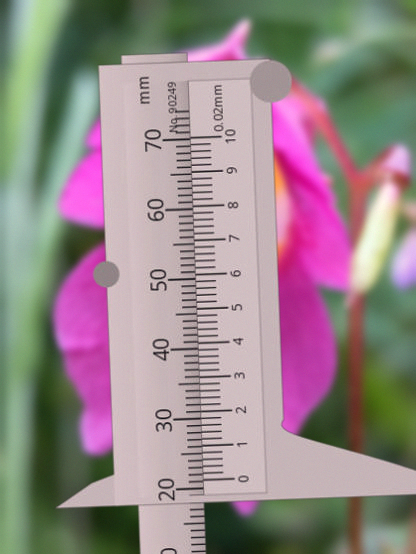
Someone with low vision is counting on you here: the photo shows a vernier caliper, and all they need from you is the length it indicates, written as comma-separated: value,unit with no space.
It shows 21.2,mm
